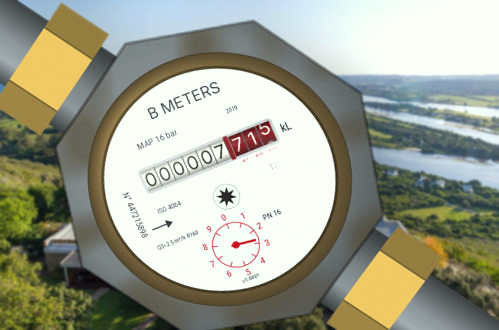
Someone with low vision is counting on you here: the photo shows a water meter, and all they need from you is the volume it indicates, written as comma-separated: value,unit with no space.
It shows 7.7152,kL
